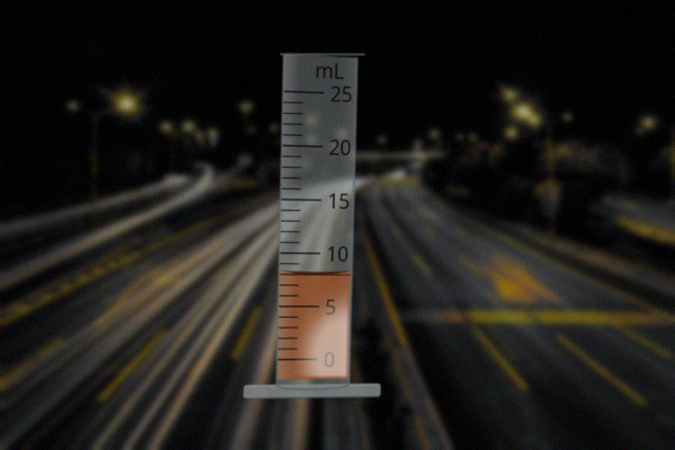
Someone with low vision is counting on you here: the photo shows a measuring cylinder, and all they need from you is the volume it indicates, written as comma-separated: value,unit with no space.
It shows 8,mL
